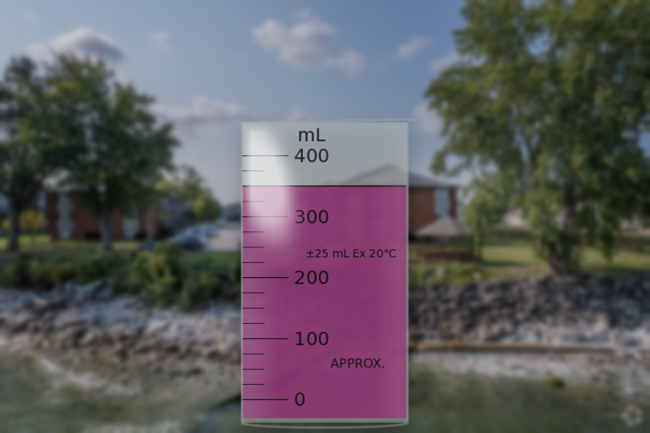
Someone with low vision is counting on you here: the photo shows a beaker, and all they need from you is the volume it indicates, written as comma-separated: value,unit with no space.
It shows 350,mL
